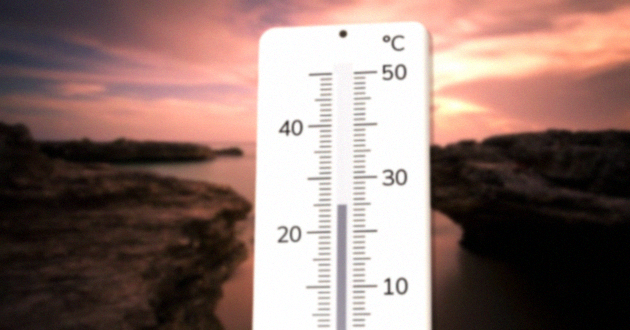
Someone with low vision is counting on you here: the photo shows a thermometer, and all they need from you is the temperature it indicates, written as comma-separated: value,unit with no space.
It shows 25,°C
